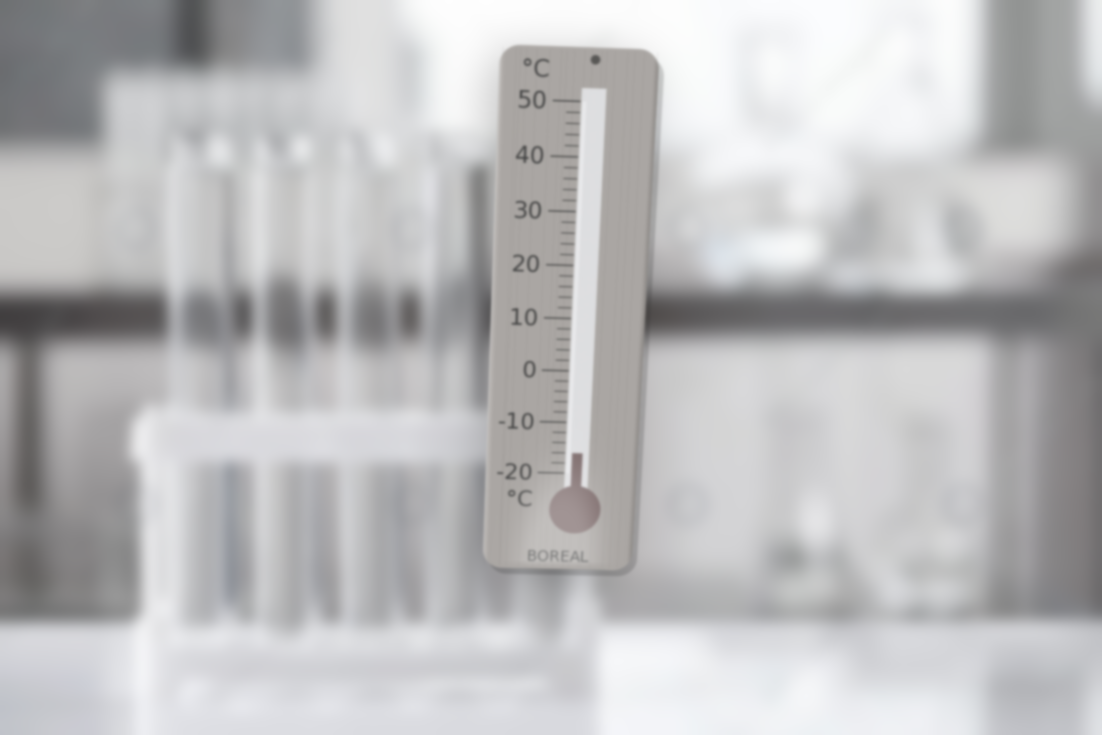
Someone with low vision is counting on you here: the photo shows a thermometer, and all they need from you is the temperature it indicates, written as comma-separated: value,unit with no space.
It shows -16,°C
